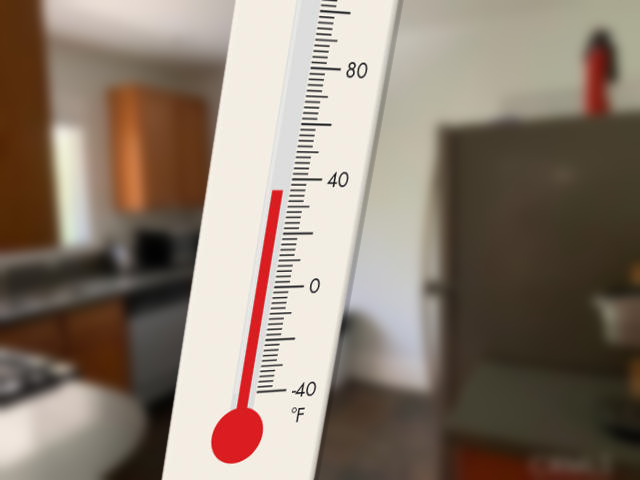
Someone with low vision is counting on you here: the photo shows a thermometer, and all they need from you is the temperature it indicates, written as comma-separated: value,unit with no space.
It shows 36,°F
